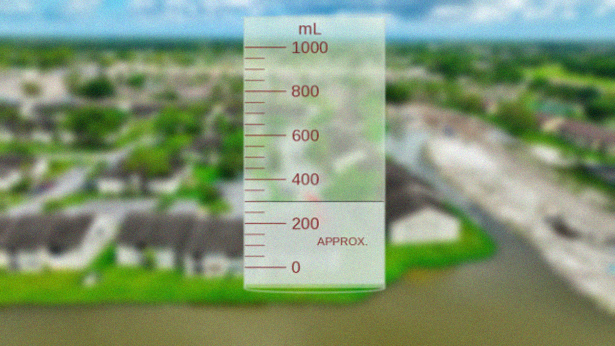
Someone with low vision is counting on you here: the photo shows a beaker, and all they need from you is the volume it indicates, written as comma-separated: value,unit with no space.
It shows 300,mL
